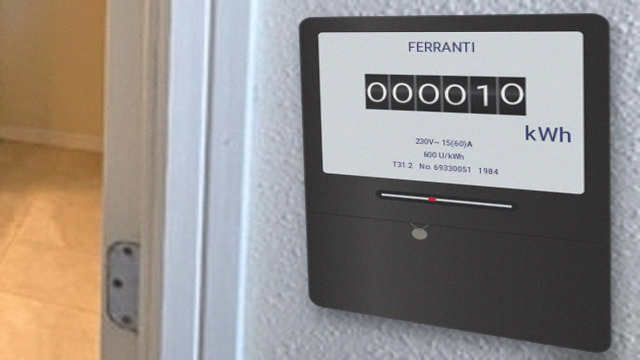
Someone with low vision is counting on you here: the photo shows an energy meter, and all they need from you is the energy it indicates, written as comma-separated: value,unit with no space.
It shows 10,kWh
